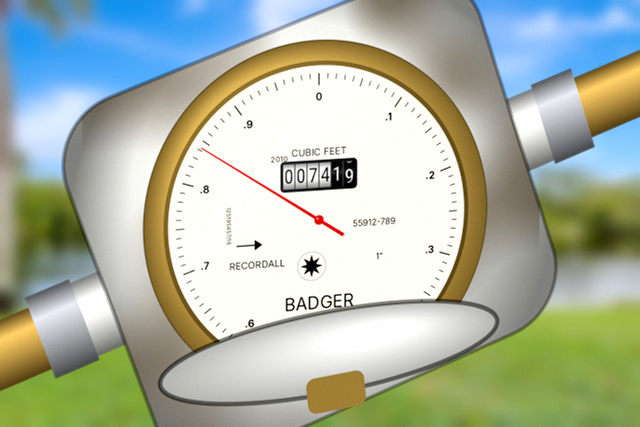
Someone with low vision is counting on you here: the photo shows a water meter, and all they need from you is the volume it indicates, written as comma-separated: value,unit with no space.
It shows 7418.84,ft³
